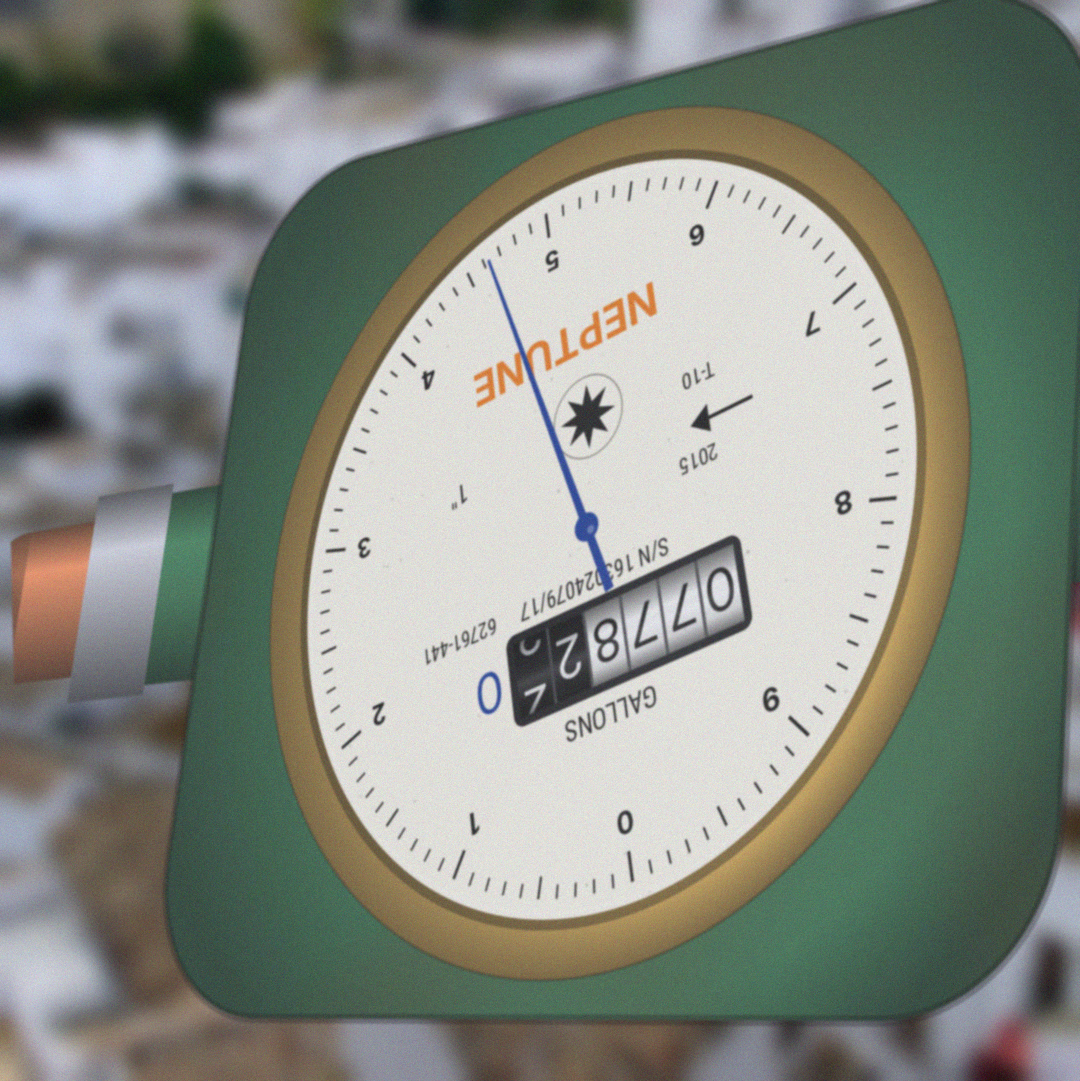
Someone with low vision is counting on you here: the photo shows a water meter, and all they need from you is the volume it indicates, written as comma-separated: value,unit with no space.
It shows 778224.6,gal
